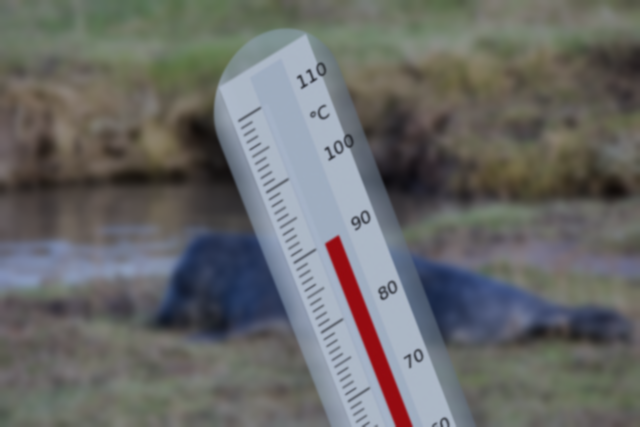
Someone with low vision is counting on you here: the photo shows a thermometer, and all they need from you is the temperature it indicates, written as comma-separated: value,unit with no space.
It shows 90,°C
